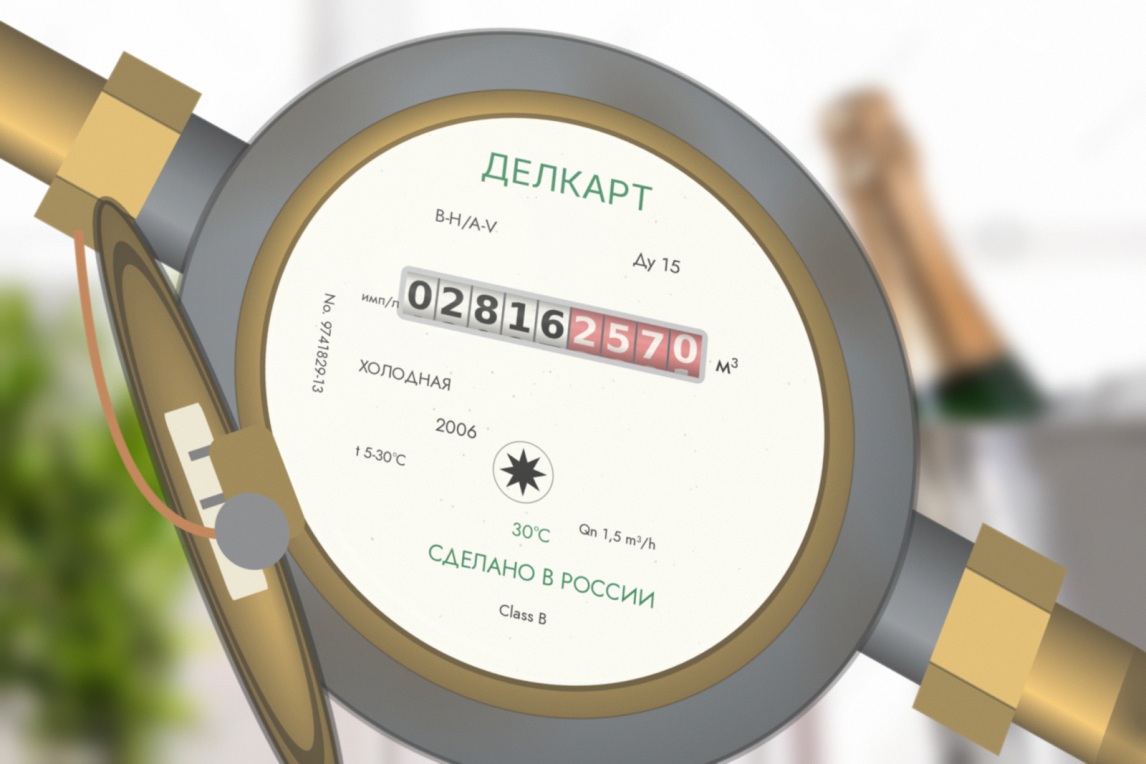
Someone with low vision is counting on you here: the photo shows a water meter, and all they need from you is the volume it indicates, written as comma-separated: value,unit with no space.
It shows 2816.2570,m³
